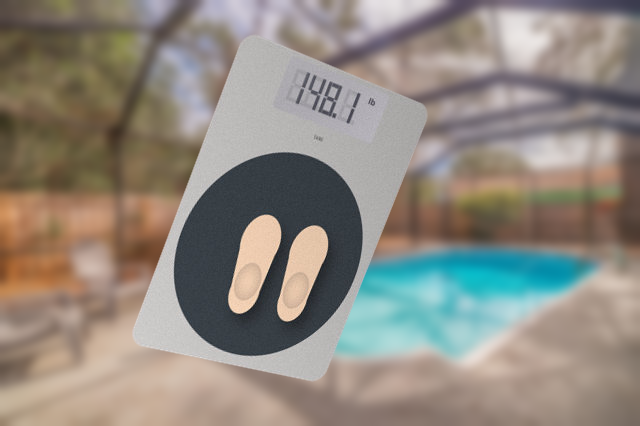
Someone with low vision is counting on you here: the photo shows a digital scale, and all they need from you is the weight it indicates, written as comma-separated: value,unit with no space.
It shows 148.1,lb
